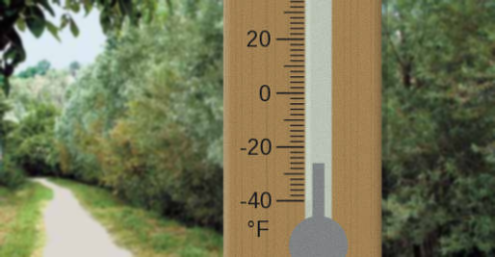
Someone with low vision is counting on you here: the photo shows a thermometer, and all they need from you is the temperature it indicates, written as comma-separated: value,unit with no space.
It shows -26,°F
